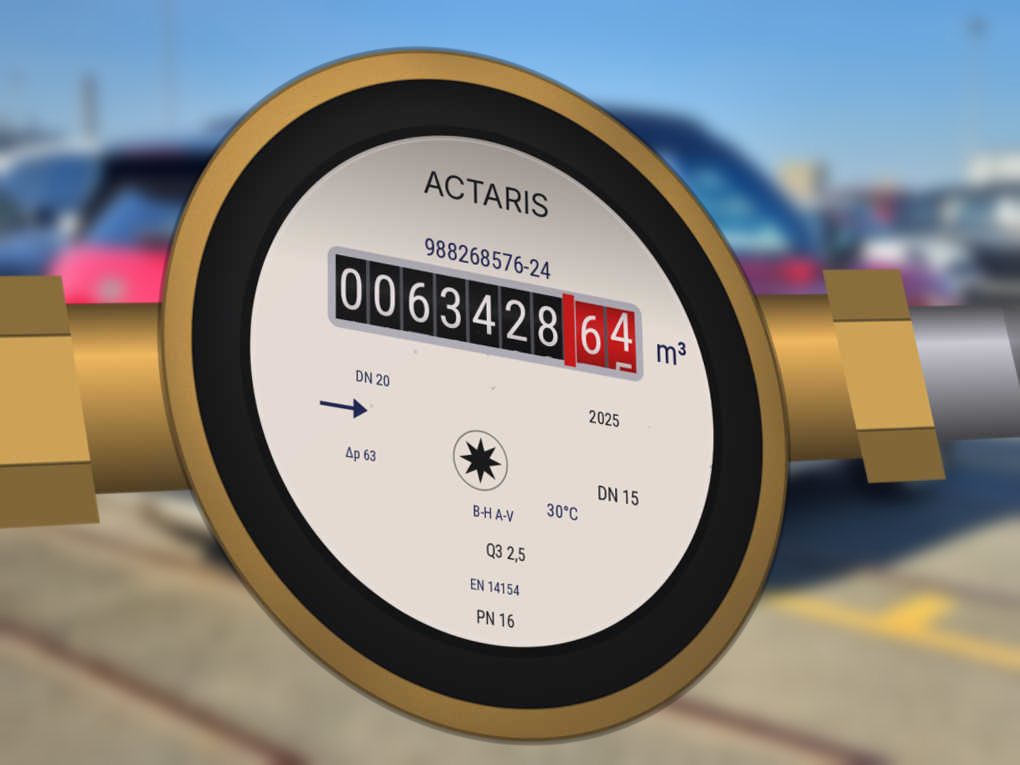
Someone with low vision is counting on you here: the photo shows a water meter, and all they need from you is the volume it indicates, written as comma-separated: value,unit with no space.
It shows 63428.64,m³
